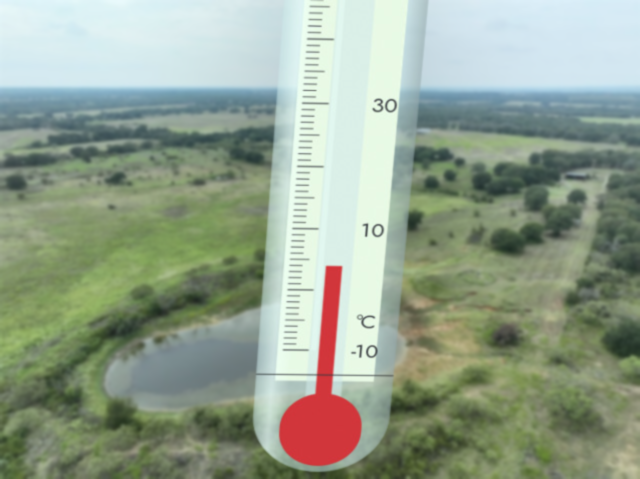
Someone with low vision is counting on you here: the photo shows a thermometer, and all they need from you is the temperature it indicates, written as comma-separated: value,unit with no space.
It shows 4,°C
